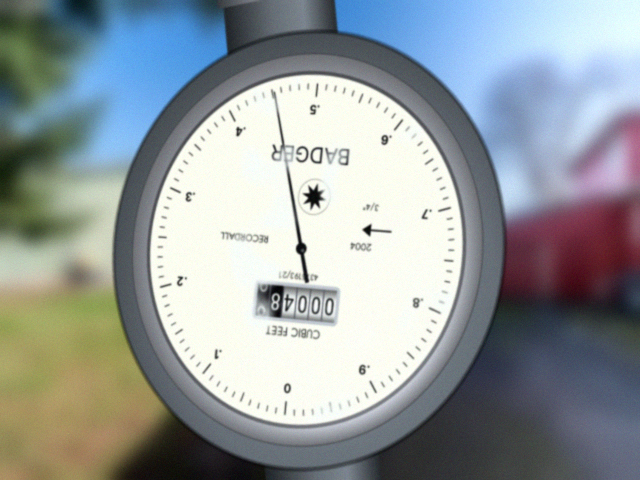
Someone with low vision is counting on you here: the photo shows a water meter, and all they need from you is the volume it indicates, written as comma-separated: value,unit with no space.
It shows 488.45,ft³
